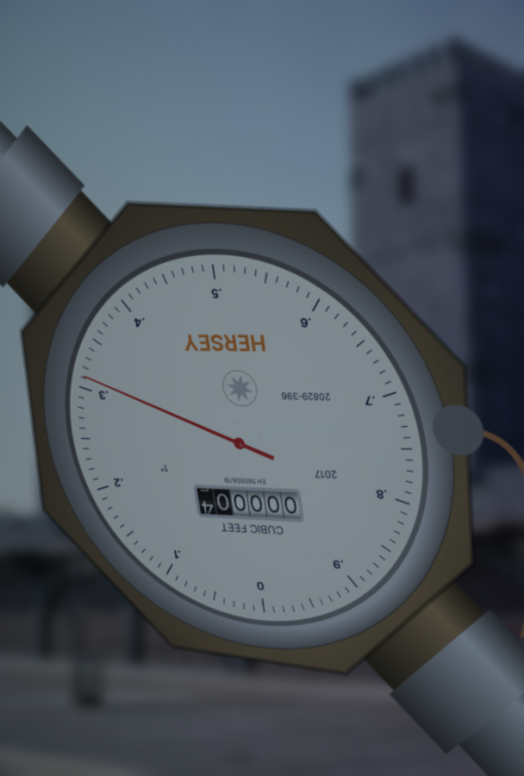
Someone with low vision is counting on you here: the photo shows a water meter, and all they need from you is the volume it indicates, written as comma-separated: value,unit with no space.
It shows 4.31,ft³
